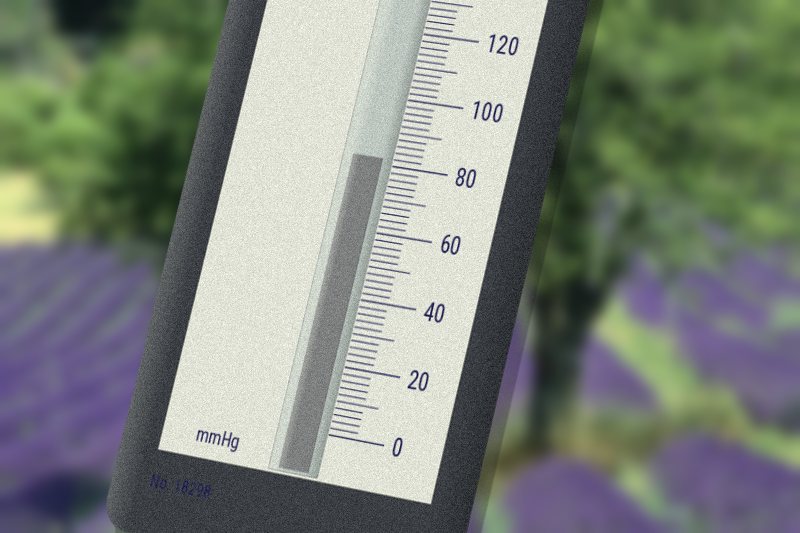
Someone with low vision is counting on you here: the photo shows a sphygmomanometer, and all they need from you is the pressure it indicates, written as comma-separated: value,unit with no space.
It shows 82,mmHg
